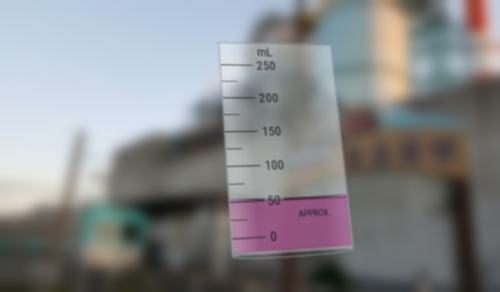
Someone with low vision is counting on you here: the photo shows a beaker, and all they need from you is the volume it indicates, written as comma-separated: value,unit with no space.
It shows 50,mL
